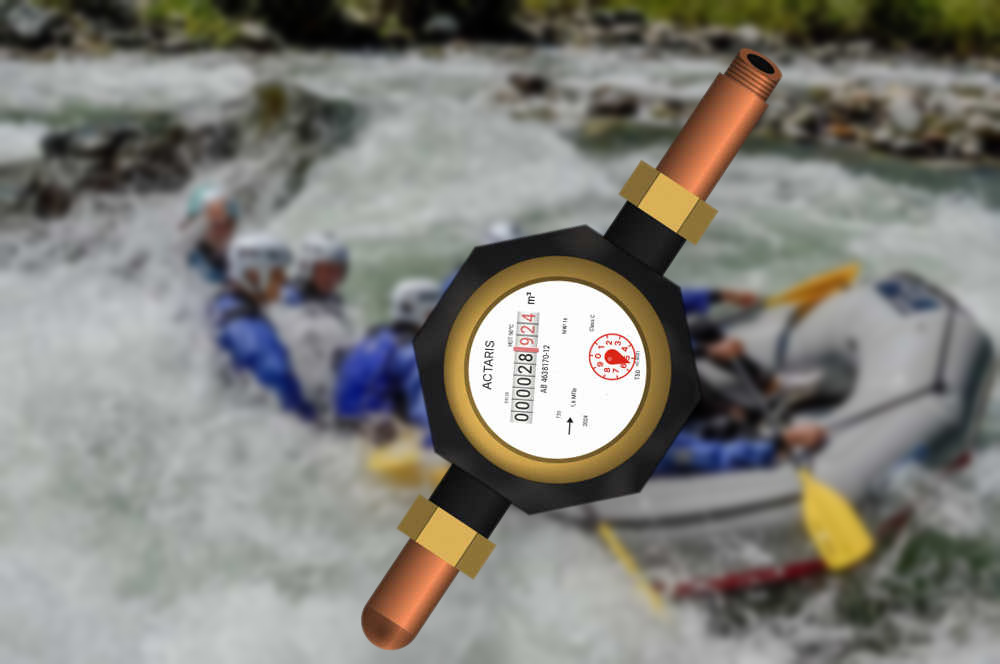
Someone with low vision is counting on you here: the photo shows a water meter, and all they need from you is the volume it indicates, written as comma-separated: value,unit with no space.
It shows 28.9245,m³
